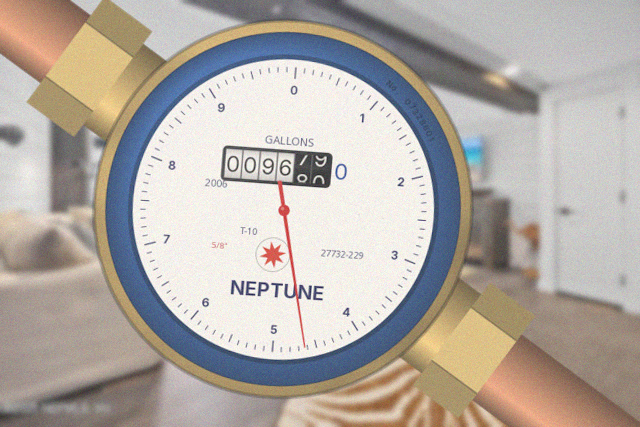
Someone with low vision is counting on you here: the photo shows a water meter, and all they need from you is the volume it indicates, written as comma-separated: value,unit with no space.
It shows 96794.6,gal
